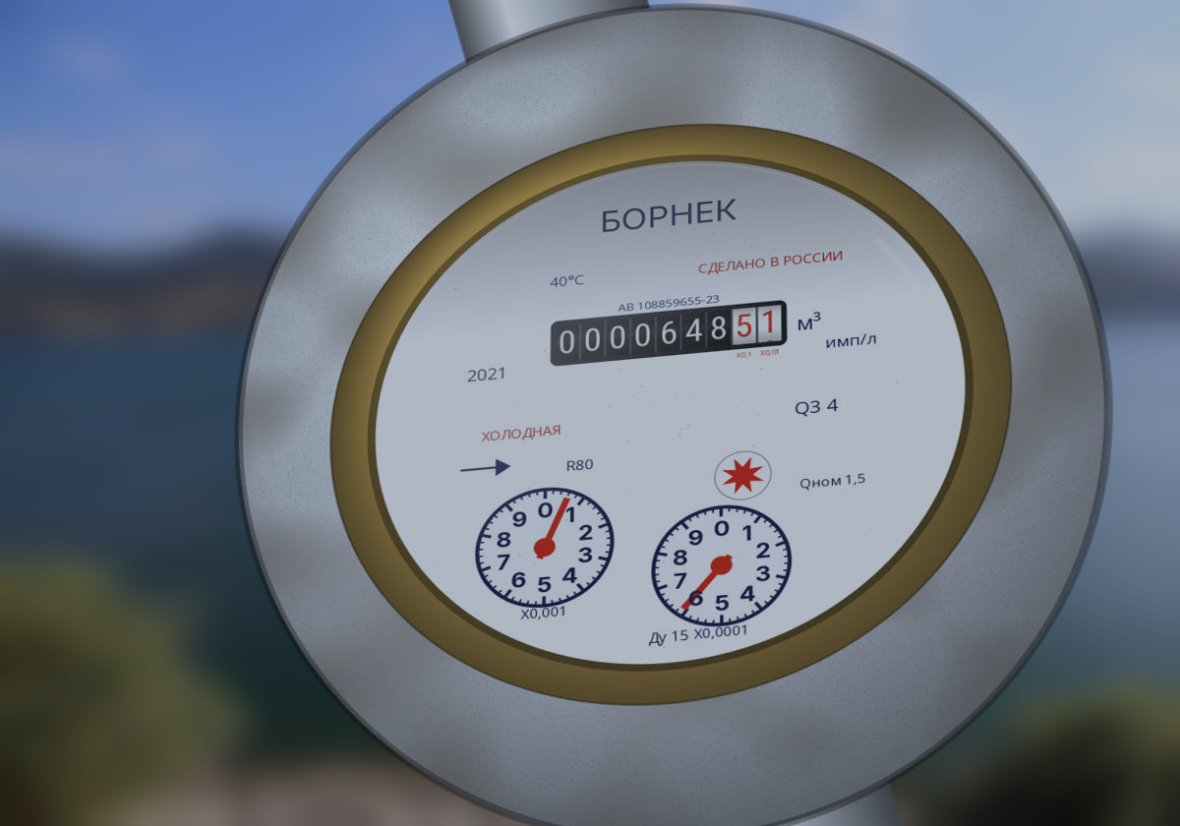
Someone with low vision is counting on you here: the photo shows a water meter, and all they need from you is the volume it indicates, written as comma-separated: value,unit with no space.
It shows 648.5106,m³
